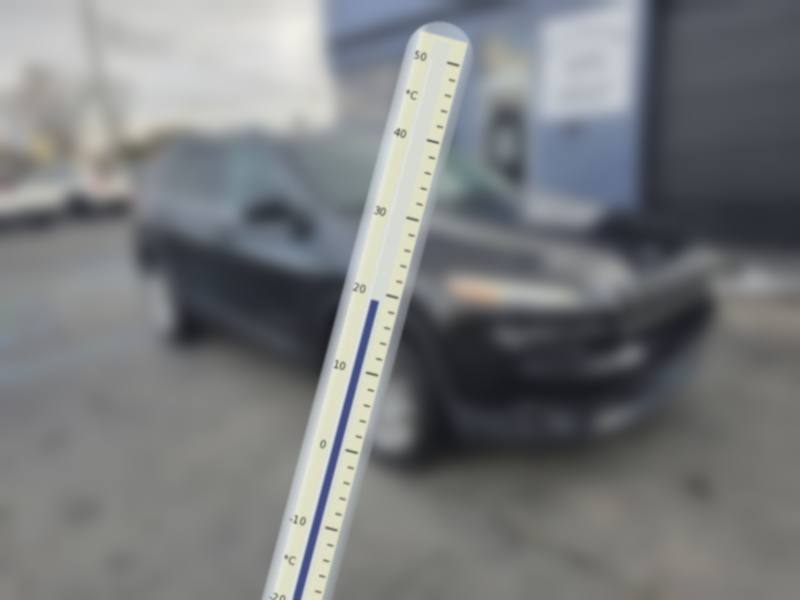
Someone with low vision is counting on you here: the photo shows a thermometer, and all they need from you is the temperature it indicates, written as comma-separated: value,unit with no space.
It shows 19,°C
